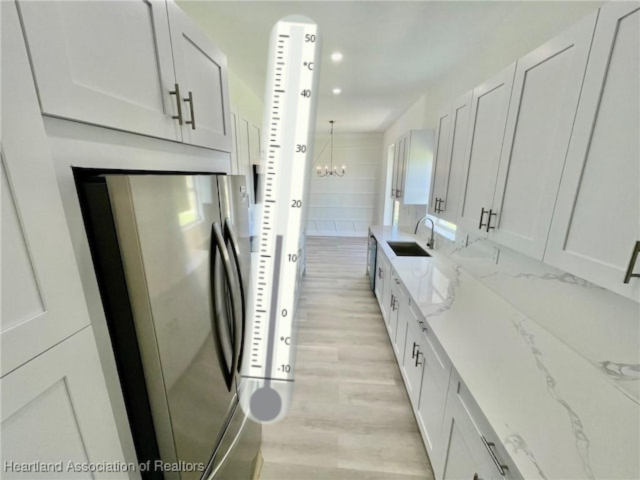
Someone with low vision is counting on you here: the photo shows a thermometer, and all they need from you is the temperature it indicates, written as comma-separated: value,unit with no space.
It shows 14,°C
